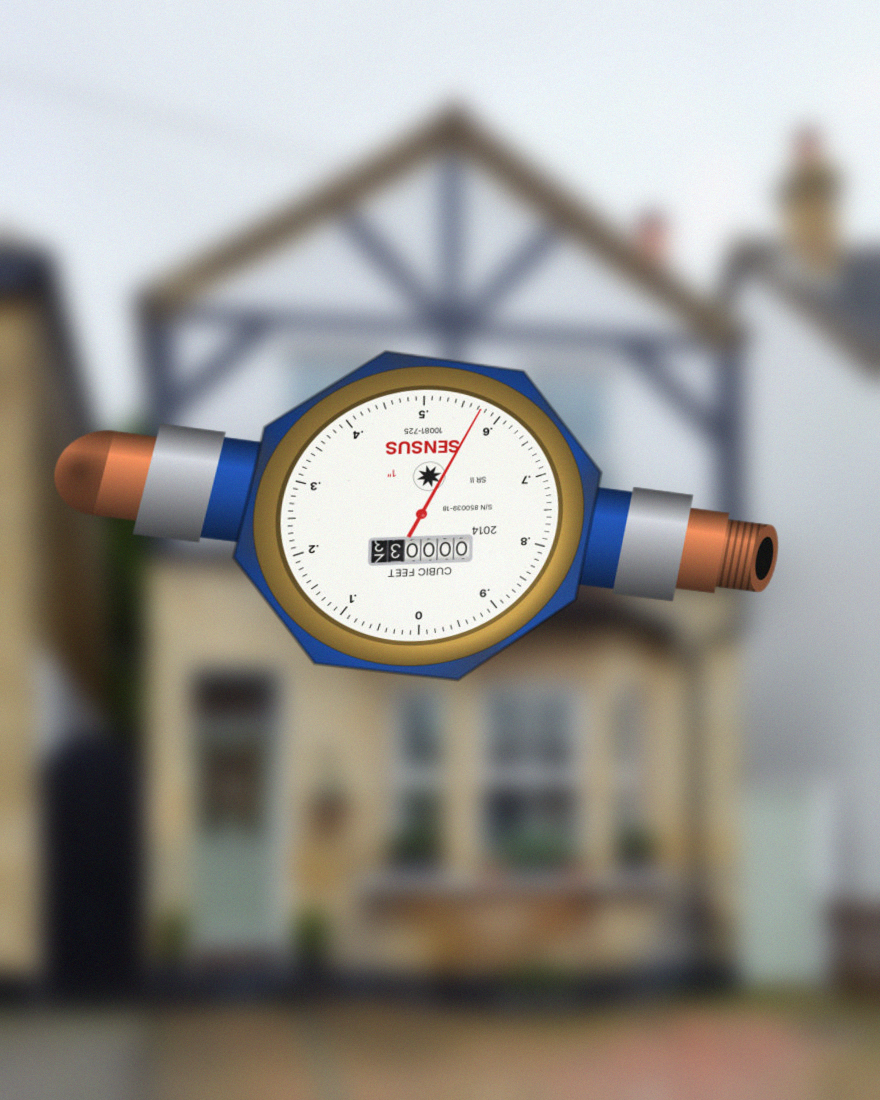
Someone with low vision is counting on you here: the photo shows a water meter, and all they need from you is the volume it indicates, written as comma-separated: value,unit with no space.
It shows 32.57,ft³
